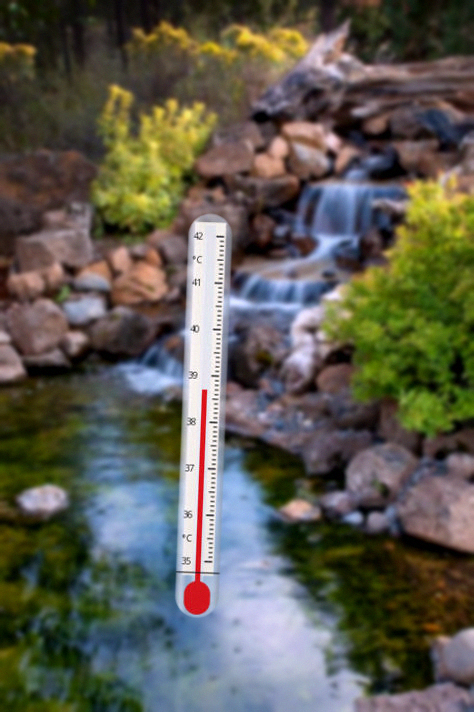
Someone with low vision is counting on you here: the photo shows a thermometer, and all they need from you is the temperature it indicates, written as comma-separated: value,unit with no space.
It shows 38.7,°C
